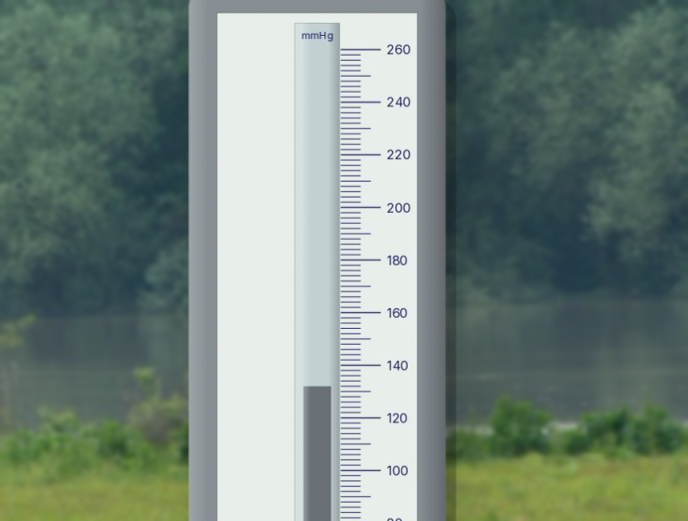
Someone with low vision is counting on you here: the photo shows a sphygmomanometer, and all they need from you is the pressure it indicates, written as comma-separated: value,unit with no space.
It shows 132,mmHg
